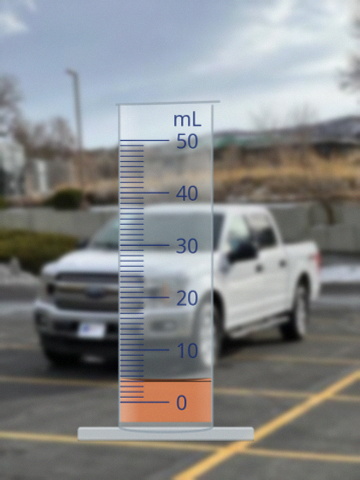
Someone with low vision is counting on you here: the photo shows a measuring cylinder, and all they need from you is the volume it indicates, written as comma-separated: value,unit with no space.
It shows 4,mL
